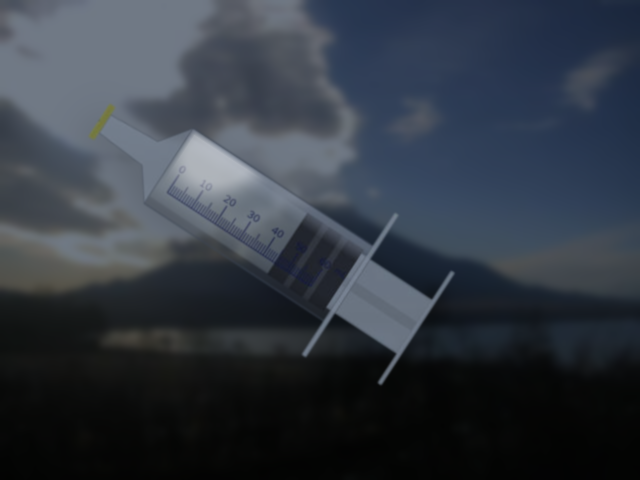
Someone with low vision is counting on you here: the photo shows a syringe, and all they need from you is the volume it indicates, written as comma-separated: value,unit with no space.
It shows 45,mL
